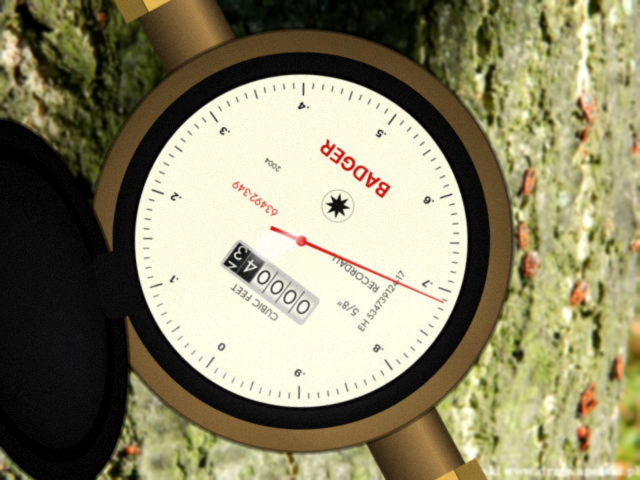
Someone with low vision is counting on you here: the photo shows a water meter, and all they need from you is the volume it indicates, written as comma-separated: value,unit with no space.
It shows 42.71,ft³
